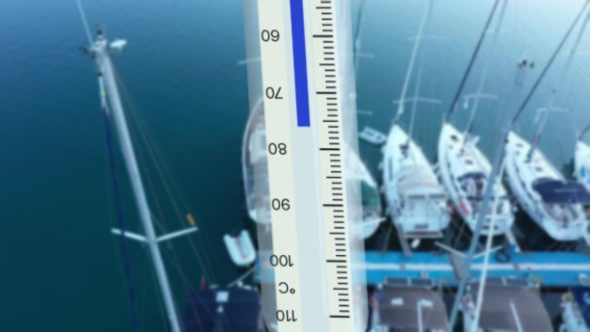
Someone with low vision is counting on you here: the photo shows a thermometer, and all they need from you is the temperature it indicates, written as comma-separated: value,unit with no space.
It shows 76,°C
